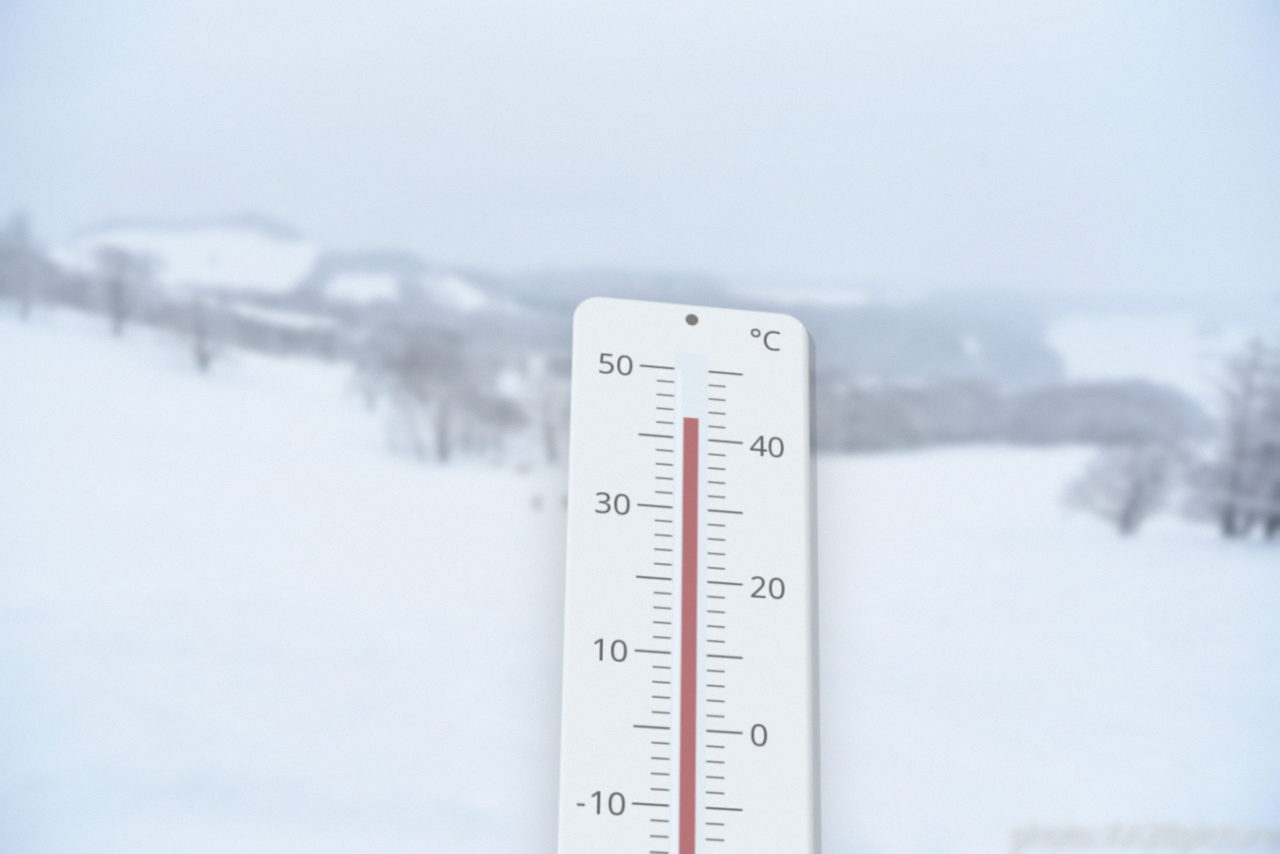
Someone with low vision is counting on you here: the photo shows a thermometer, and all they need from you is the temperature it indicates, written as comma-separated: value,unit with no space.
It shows 43,°C
